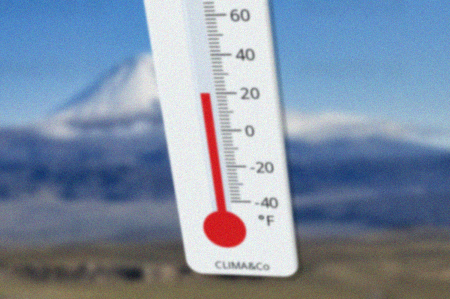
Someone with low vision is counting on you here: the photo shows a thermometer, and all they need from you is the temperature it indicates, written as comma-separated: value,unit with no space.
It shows 20,°F
